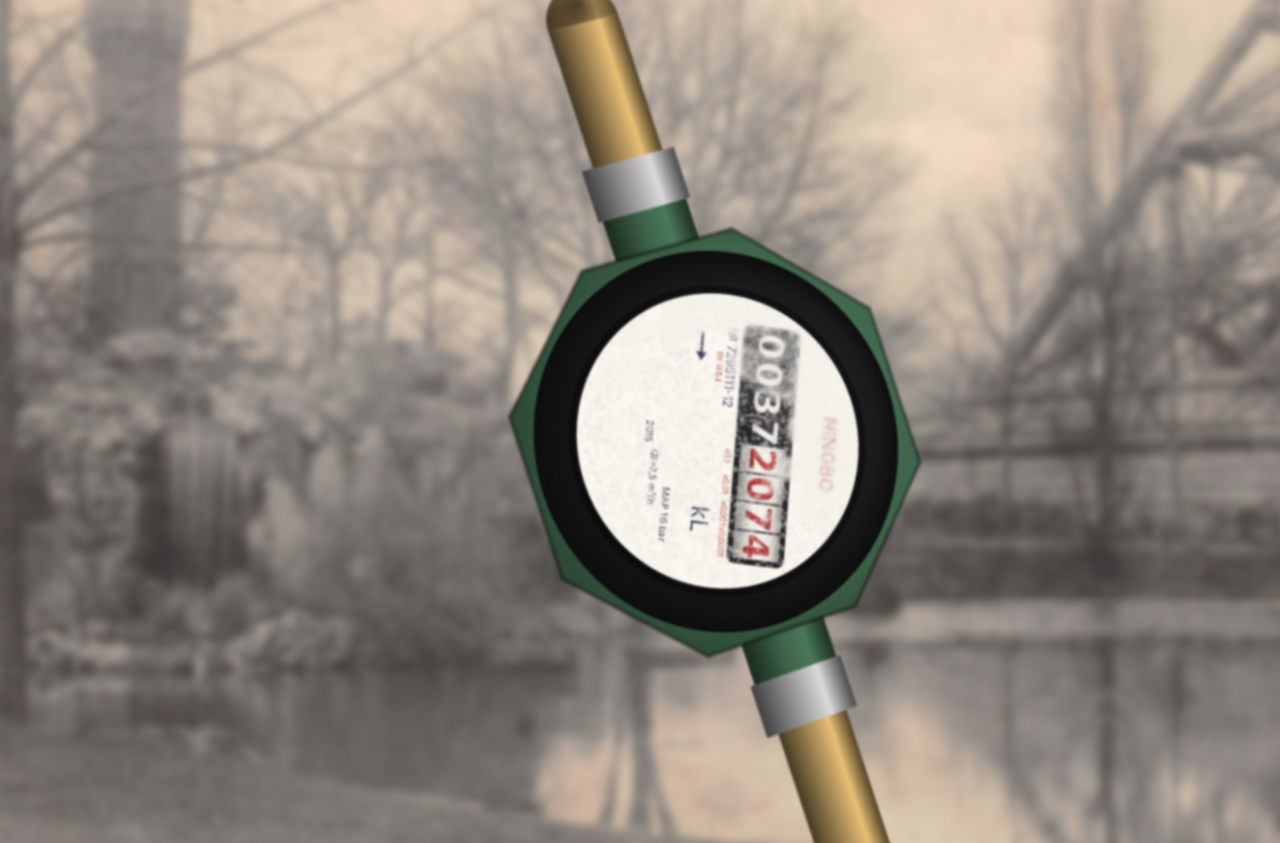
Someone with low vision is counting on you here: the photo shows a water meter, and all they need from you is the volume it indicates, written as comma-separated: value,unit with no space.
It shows 37.2074,kL
